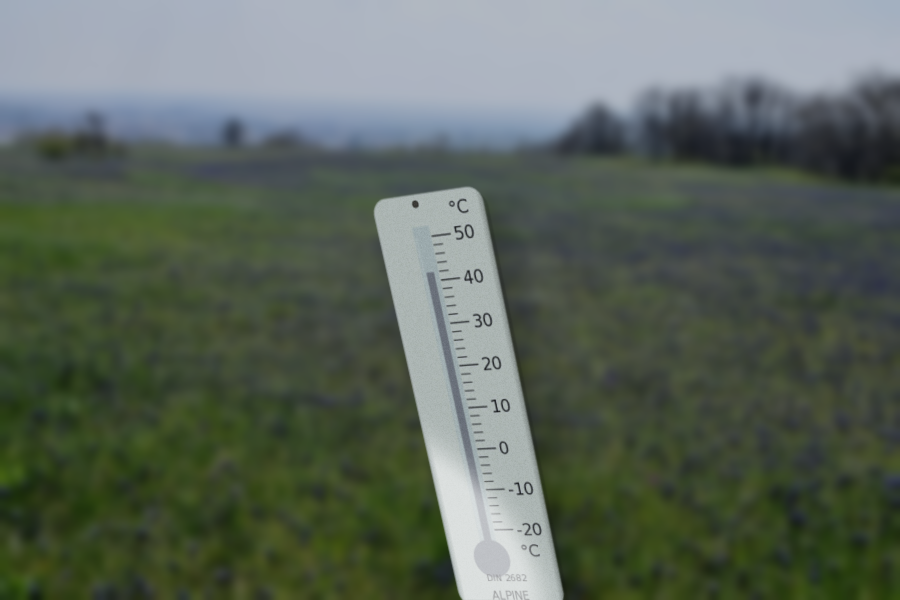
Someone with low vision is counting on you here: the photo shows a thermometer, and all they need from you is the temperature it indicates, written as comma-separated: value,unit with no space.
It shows 42,°C
